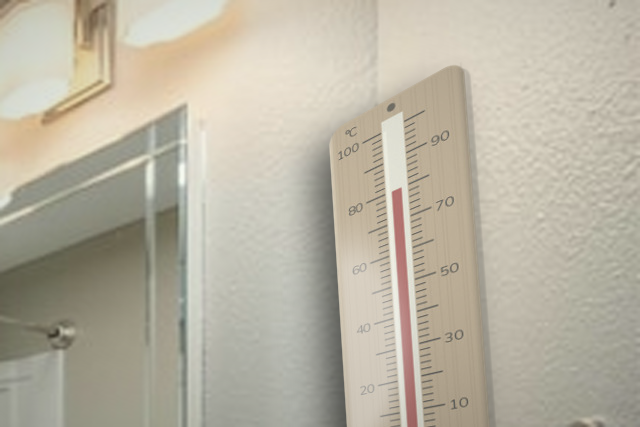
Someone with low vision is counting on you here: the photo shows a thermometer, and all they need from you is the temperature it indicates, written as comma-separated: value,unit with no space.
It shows 80,°C
